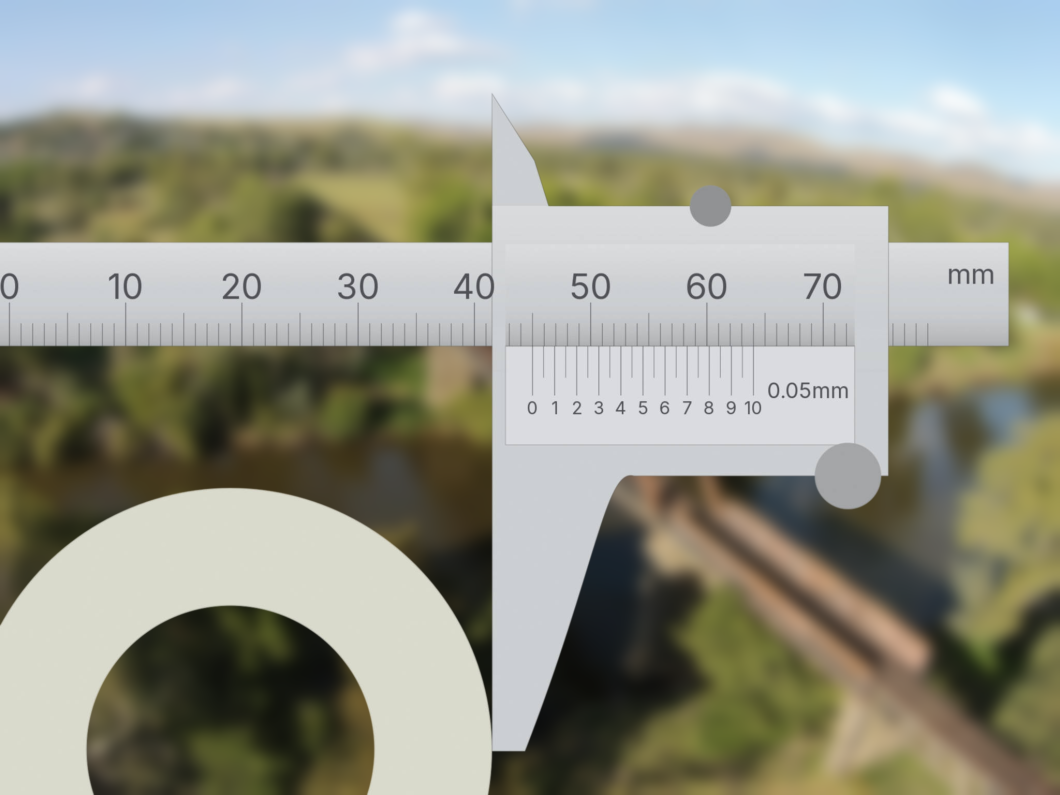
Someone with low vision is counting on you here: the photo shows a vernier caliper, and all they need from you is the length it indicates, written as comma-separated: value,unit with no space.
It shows 45.0,mm
